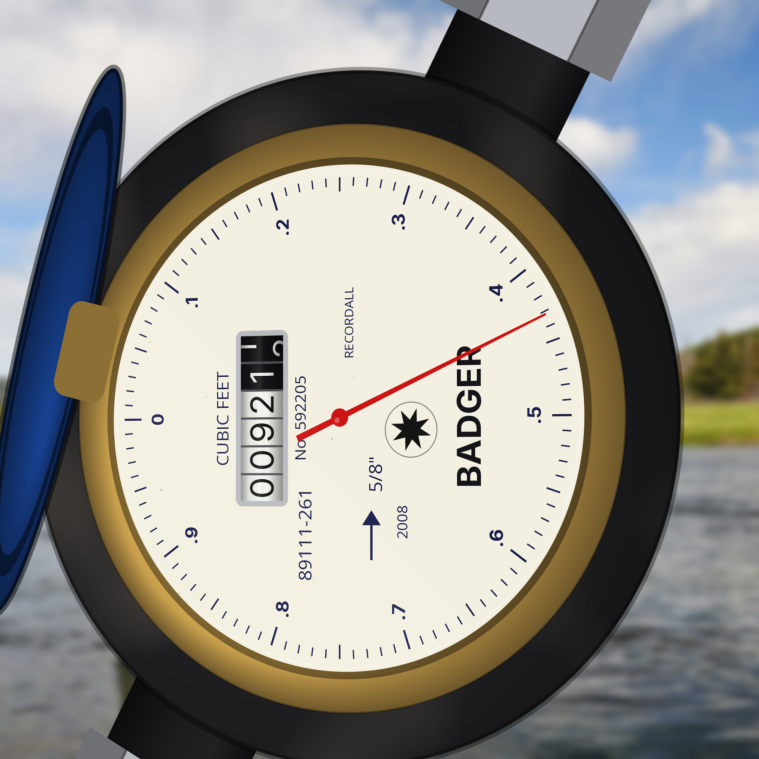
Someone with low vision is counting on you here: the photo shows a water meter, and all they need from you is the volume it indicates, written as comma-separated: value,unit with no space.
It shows 9211.43,ft³
